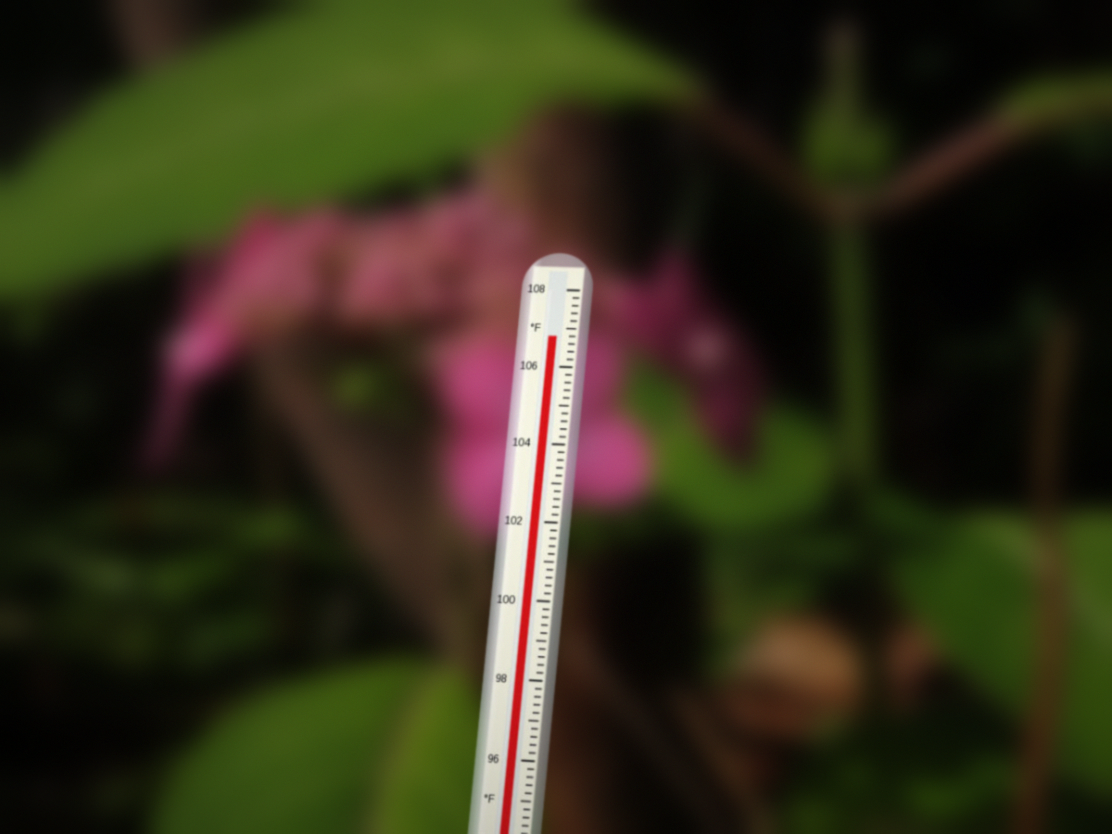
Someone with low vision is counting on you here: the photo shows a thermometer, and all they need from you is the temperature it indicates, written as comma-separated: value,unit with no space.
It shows 106.8,°F
